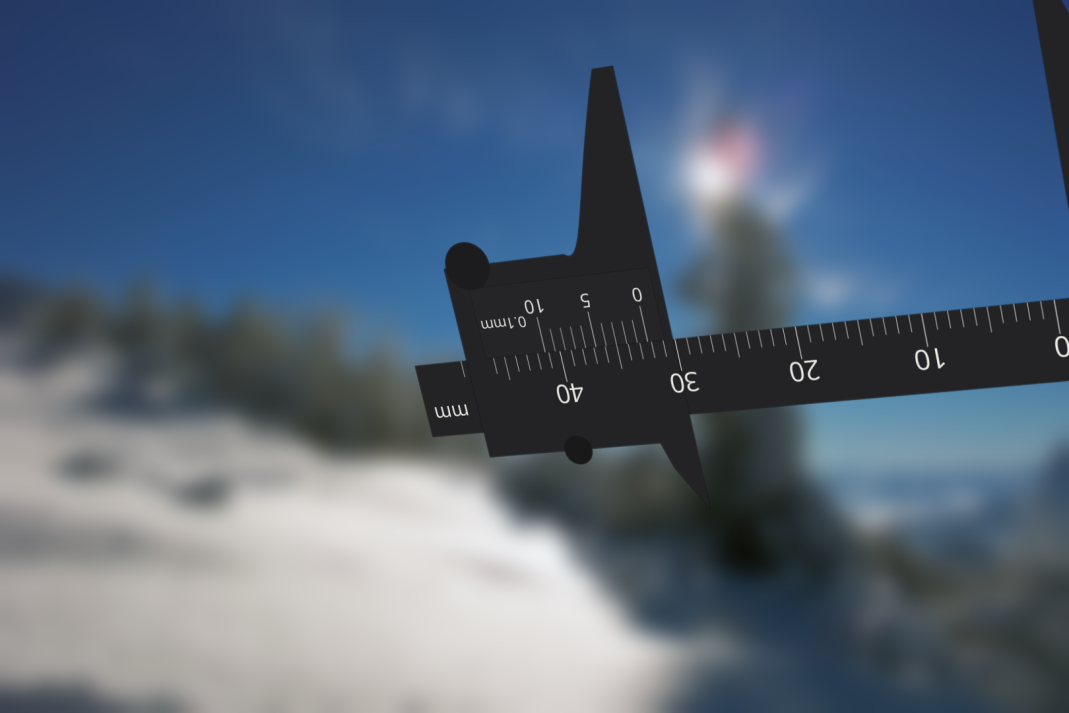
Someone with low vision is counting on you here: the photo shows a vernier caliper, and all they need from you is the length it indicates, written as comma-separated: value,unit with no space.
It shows 32.3,mm
